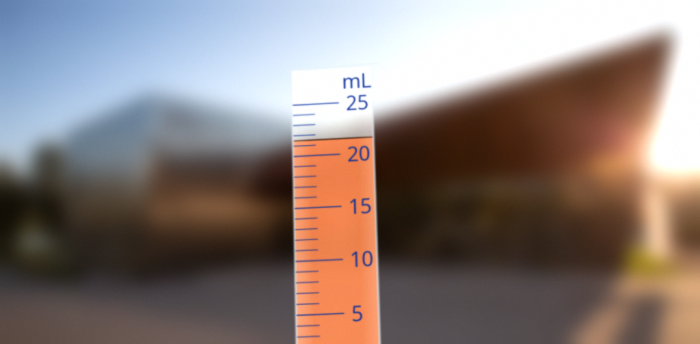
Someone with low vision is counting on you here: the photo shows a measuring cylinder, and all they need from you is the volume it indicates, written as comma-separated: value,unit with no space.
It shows 21.5,mL
